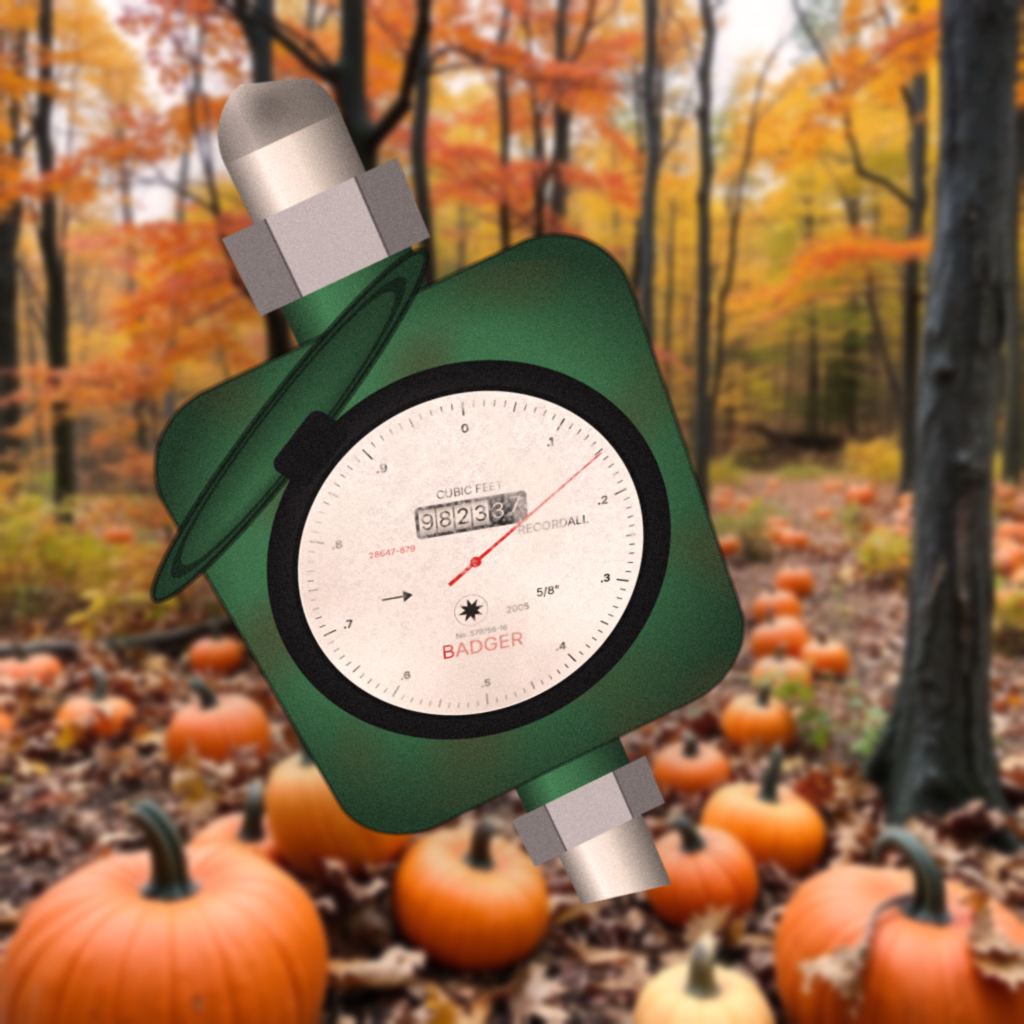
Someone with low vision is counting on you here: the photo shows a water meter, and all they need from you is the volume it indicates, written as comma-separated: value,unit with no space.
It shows 982337.15,ft³
